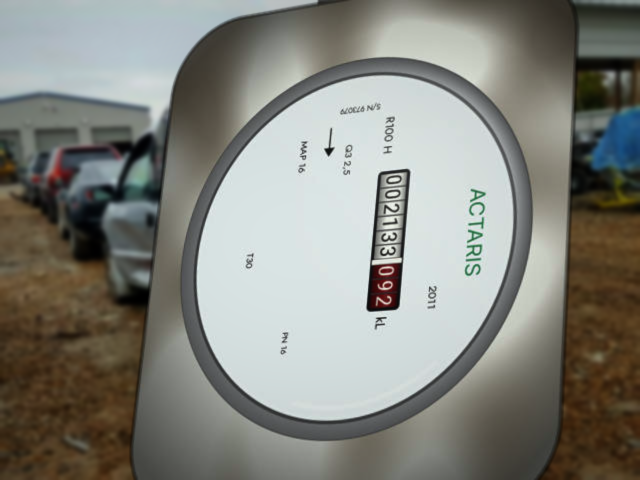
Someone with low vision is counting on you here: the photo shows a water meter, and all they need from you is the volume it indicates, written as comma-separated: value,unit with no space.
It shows 2133.092,kL
